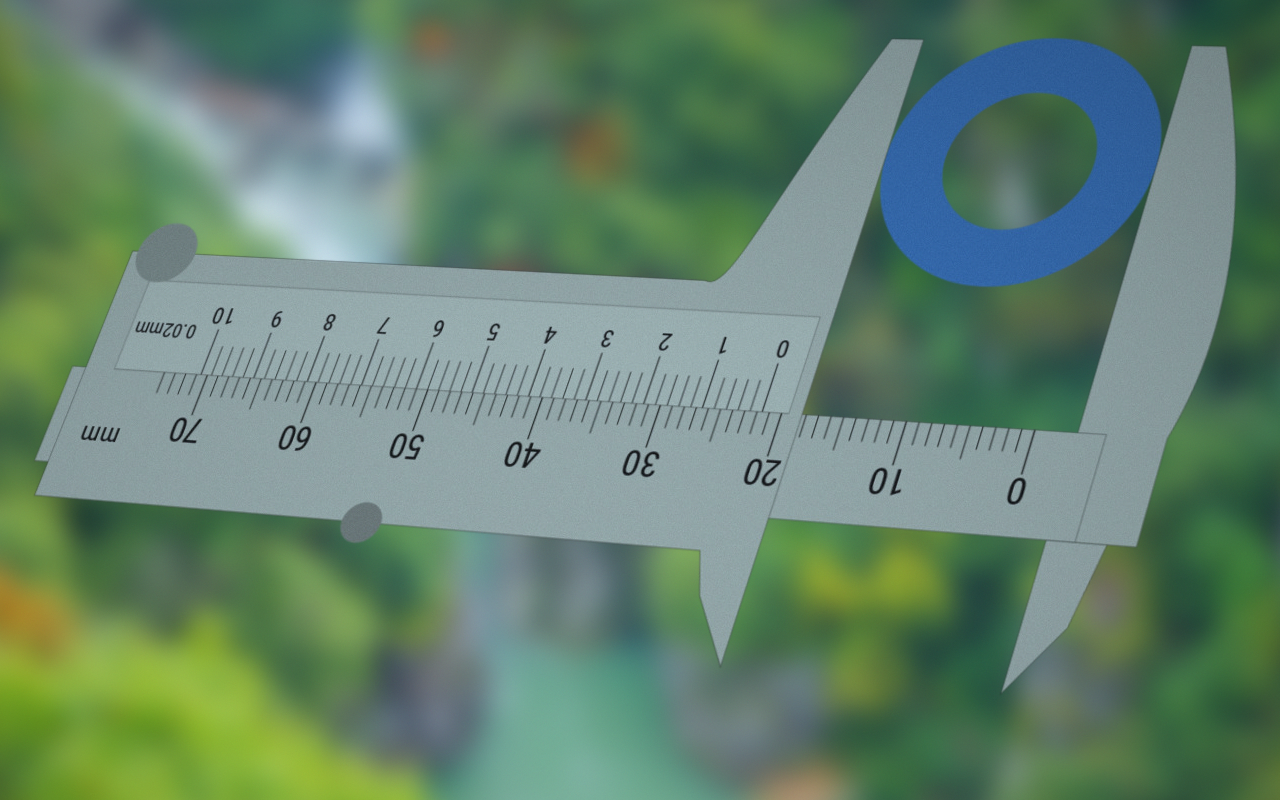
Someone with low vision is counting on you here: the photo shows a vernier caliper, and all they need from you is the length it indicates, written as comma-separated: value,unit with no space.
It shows 21.6,mm
